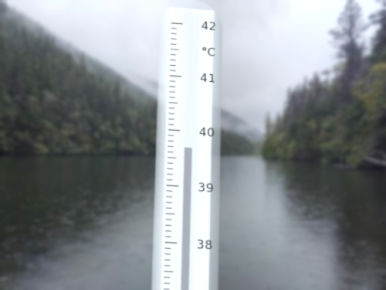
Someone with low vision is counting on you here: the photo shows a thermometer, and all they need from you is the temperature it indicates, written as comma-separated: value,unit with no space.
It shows 39.7,°C
